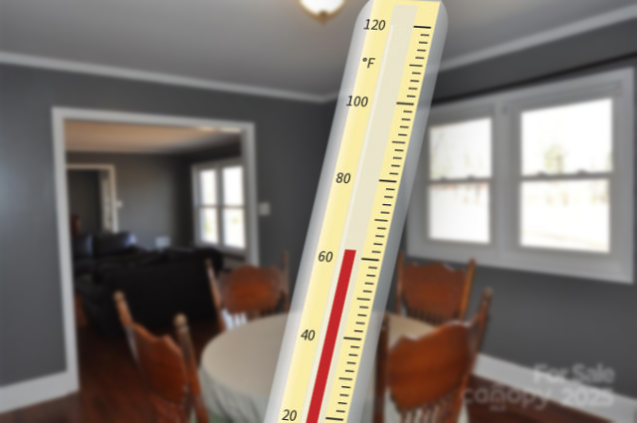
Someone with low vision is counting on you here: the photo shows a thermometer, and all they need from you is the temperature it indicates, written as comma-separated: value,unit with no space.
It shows 62,°F
